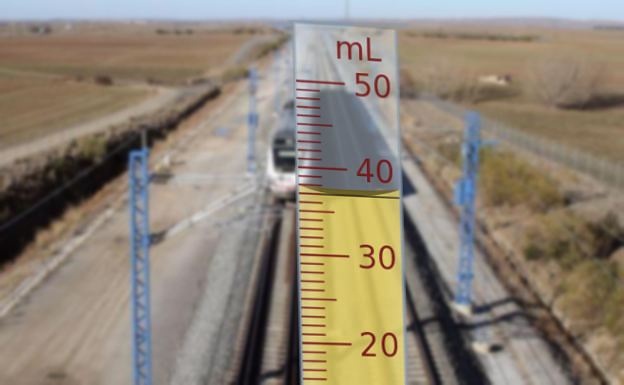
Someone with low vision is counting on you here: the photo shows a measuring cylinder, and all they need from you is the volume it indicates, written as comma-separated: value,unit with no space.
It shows 37,mL
